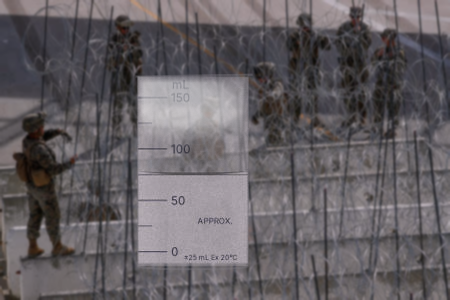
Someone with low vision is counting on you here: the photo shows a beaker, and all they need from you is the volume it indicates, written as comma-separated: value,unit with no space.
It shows 75,mL
